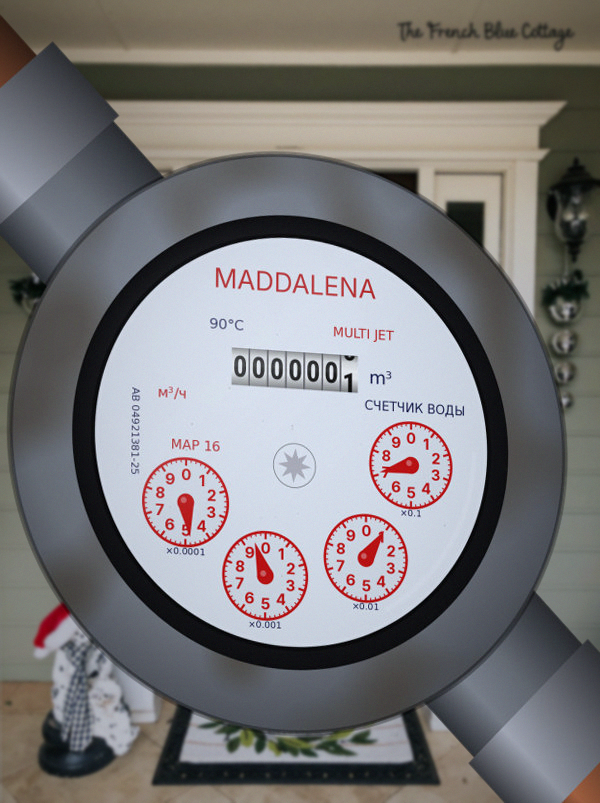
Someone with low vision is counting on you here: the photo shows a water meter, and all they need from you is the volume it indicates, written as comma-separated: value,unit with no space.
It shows 0.7094,m³
